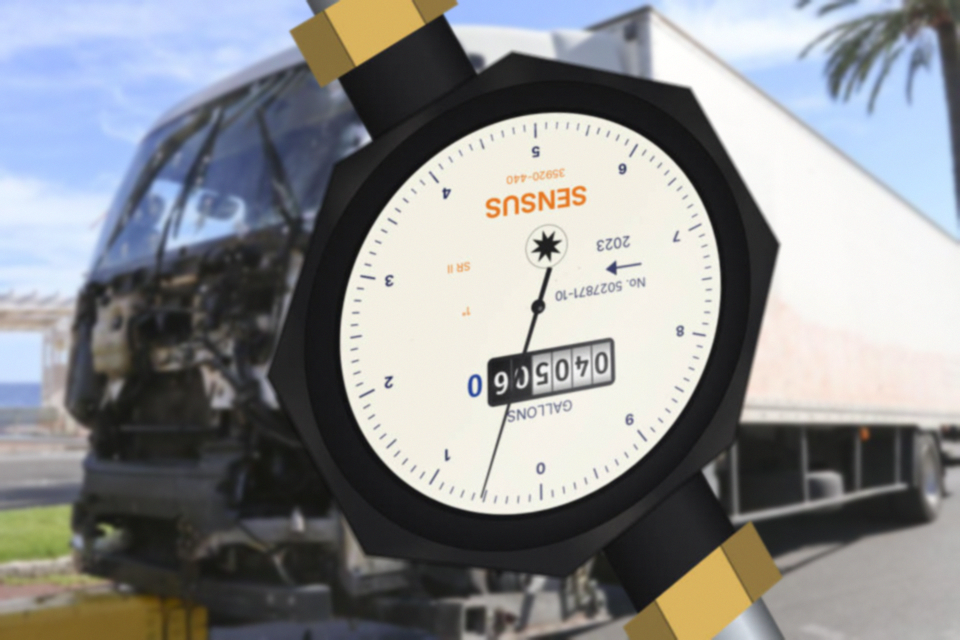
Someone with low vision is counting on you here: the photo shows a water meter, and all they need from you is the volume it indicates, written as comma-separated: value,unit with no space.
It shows 405060.5,gal
